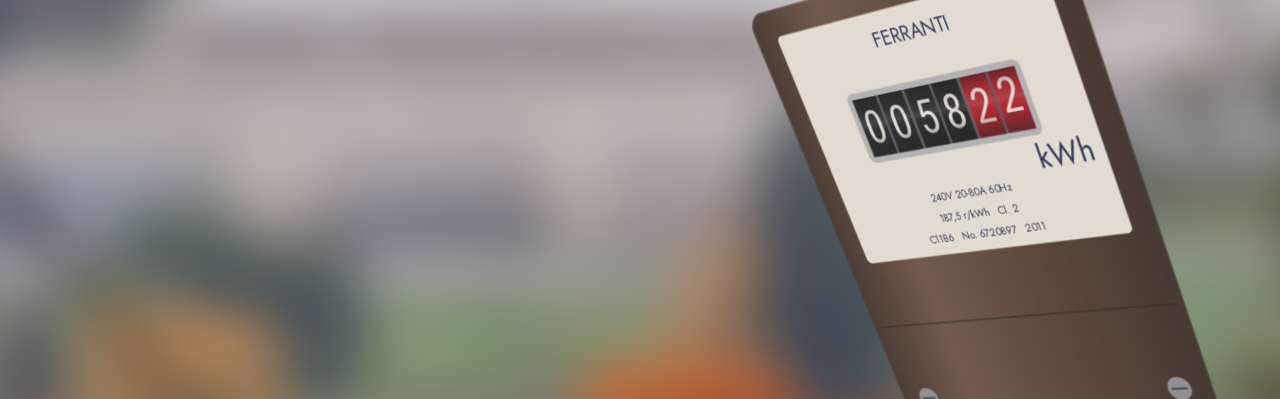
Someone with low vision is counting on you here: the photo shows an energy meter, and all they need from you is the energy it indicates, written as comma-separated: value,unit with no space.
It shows 58.22,kWh
